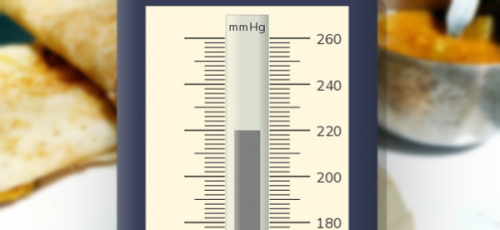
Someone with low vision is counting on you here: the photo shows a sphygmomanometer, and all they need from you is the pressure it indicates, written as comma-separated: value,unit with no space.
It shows 220,mmHg
